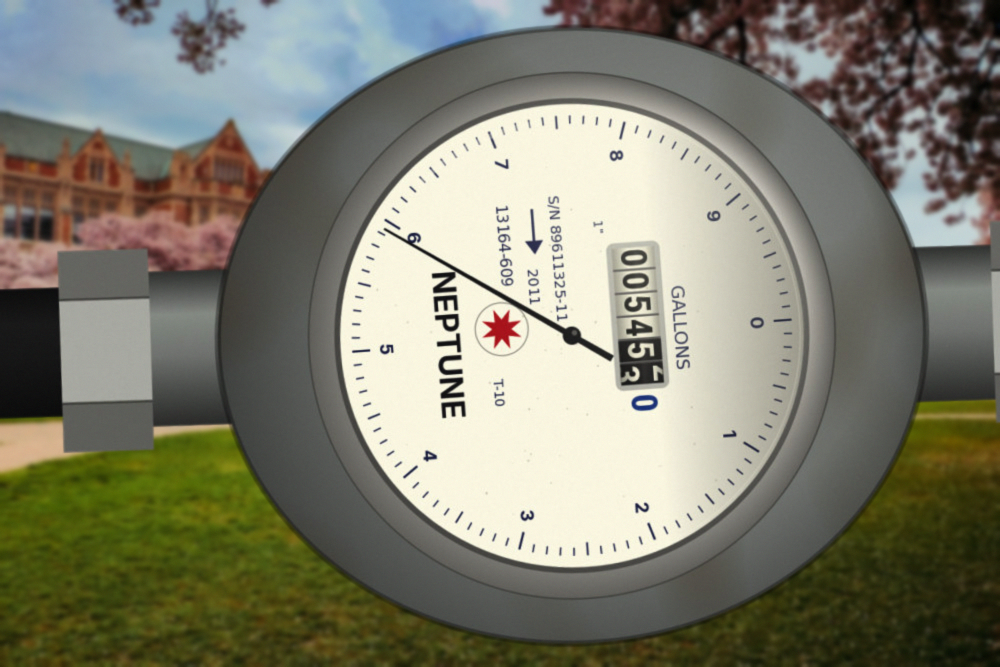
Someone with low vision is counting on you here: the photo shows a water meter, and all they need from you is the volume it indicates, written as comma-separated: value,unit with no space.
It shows 54525.9,gal
